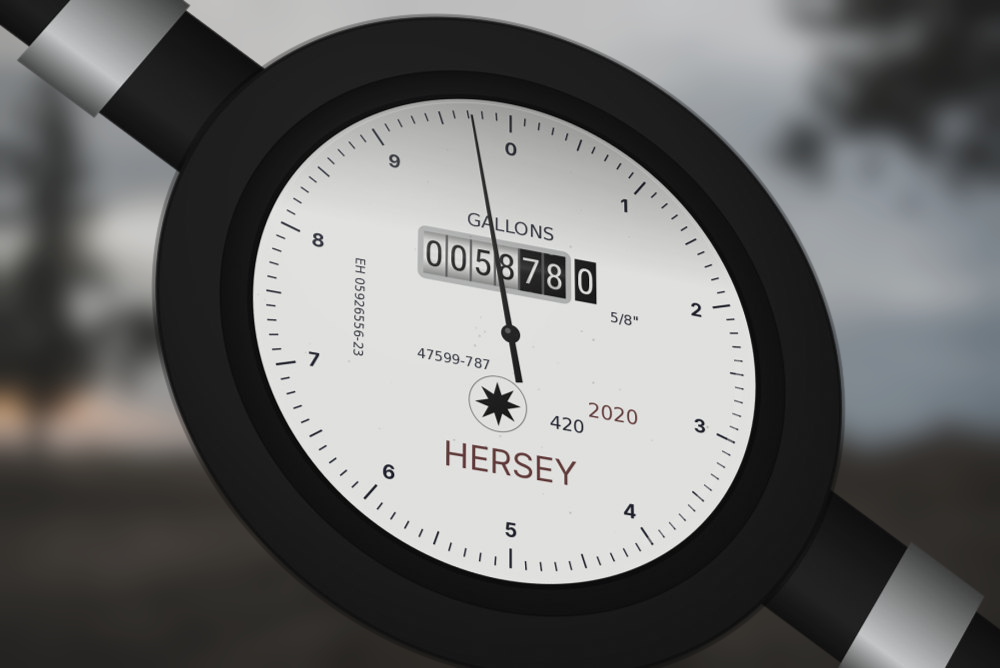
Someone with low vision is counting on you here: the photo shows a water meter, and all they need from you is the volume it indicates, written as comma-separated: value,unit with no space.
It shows 58779.7,gal
